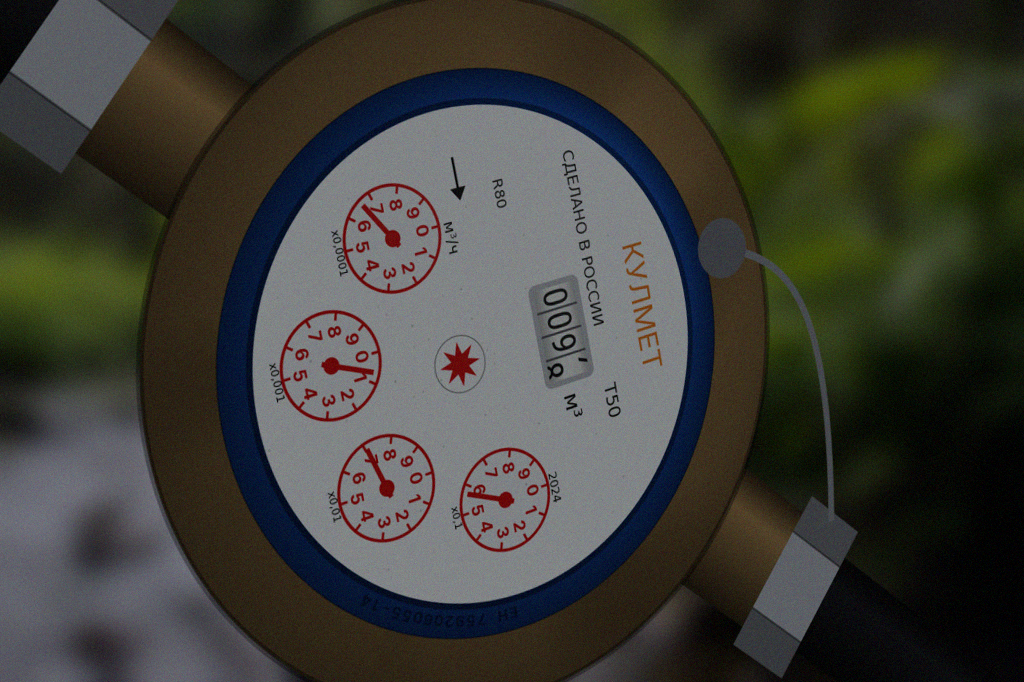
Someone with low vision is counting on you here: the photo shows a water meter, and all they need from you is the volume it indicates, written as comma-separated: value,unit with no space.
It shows 97.5706,m³
